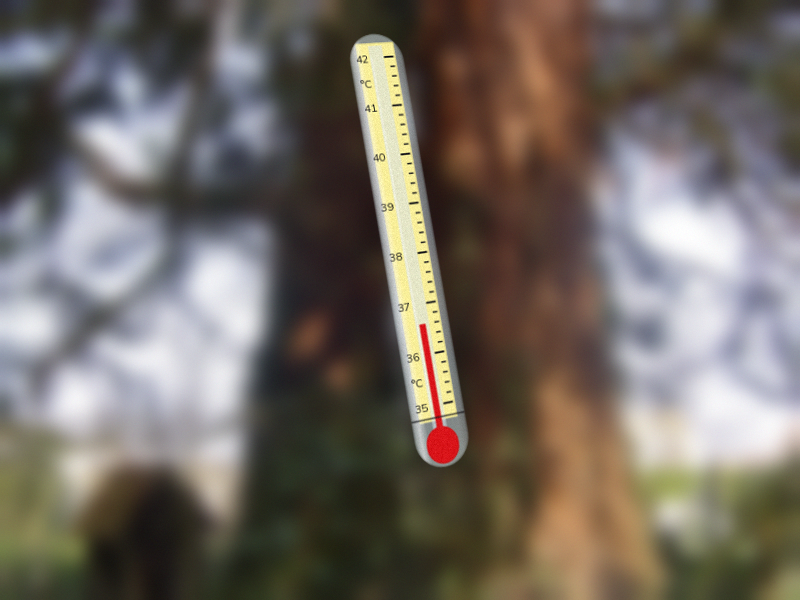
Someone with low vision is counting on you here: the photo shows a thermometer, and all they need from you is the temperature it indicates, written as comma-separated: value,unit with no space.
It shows 36.6,°C
